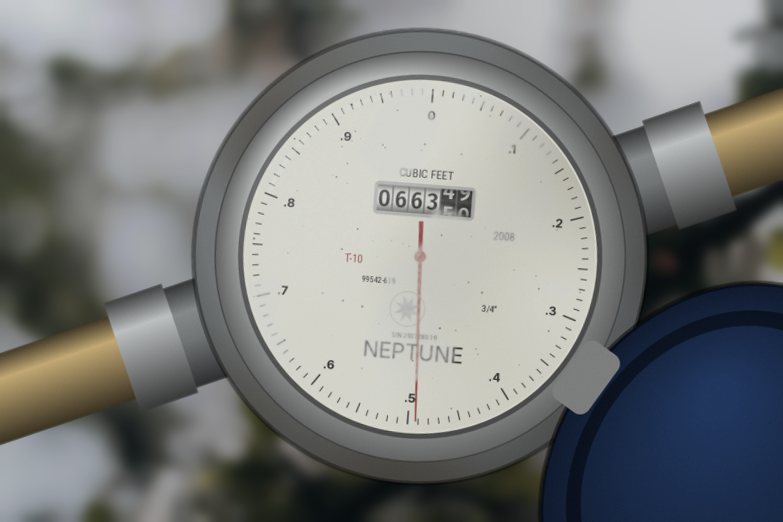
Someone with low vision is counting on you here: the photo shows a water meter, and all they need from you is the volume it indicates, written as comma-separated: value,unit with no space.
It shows 66349.49,ft³
